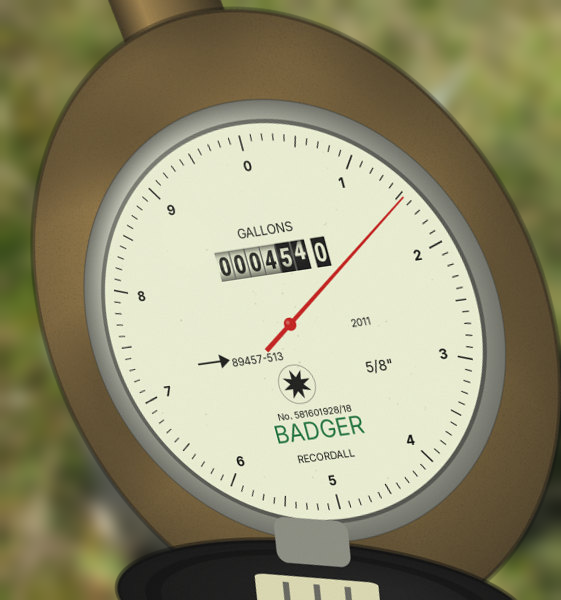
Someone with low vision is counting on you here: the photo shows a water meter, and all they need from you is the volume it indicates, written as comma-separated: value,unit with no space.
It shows 4541.5,gal
